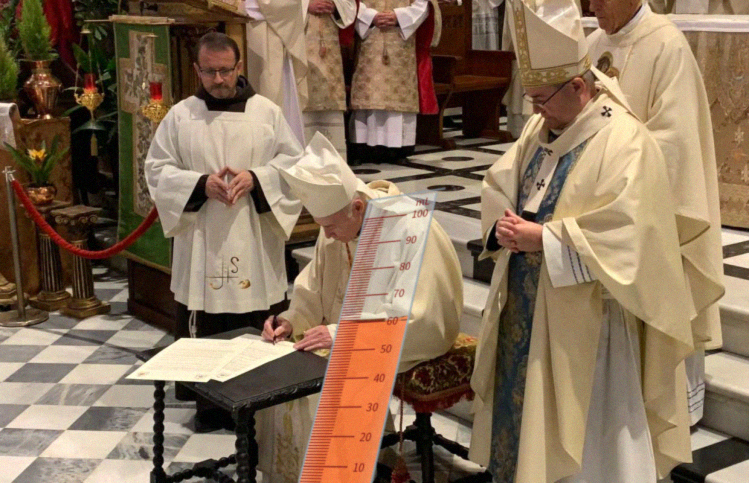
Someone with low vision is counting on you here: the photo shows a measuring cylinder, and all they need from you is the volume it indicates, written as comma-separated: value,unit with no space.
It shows 60,mL
